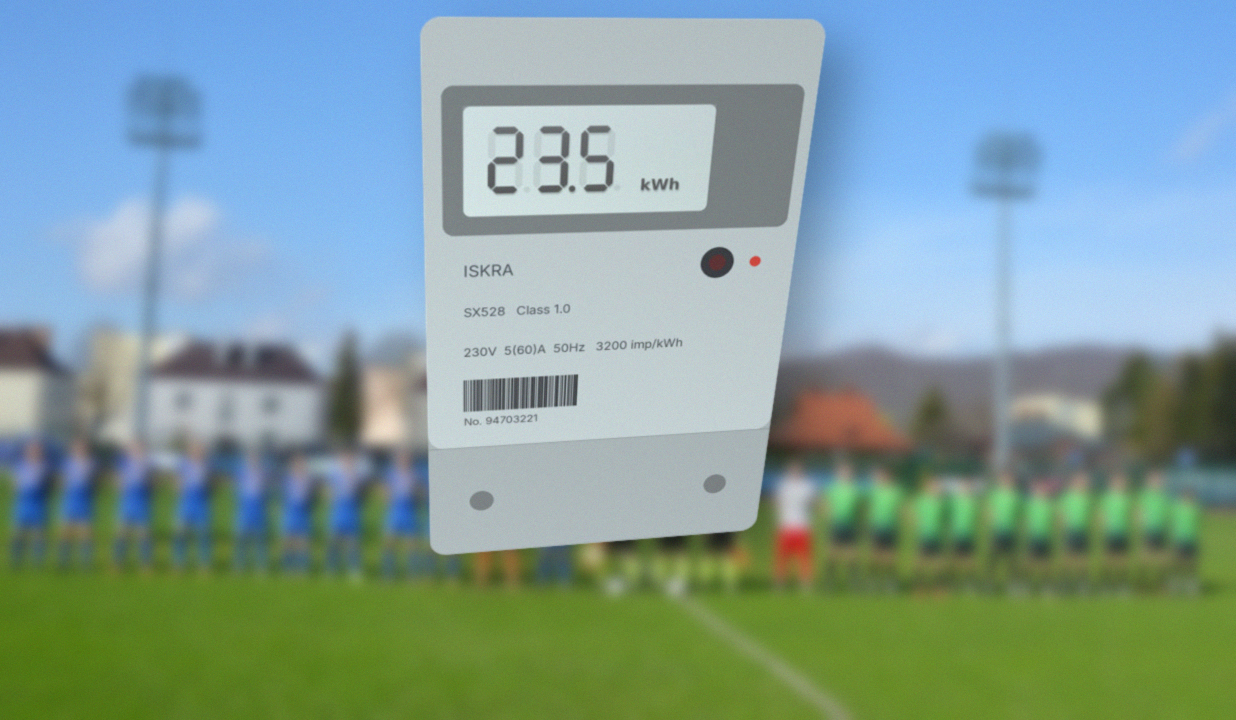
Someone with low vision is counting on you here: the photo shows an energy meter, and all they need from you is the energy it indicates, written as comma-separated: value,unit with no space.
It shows 23.5,kWh
